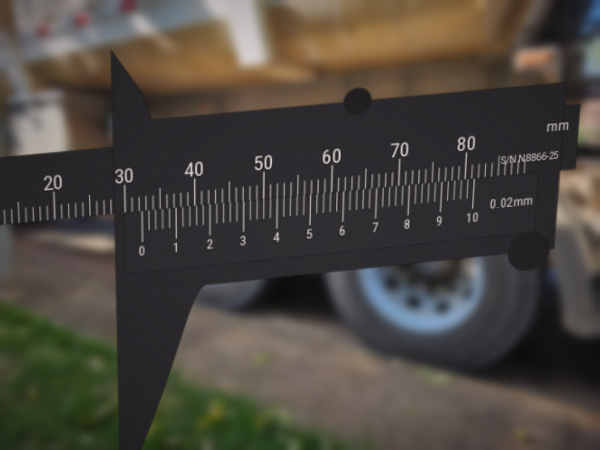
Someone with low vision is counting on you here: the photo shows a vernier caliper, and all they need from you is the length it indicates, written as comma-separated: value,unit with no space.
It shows 32.4,mm
